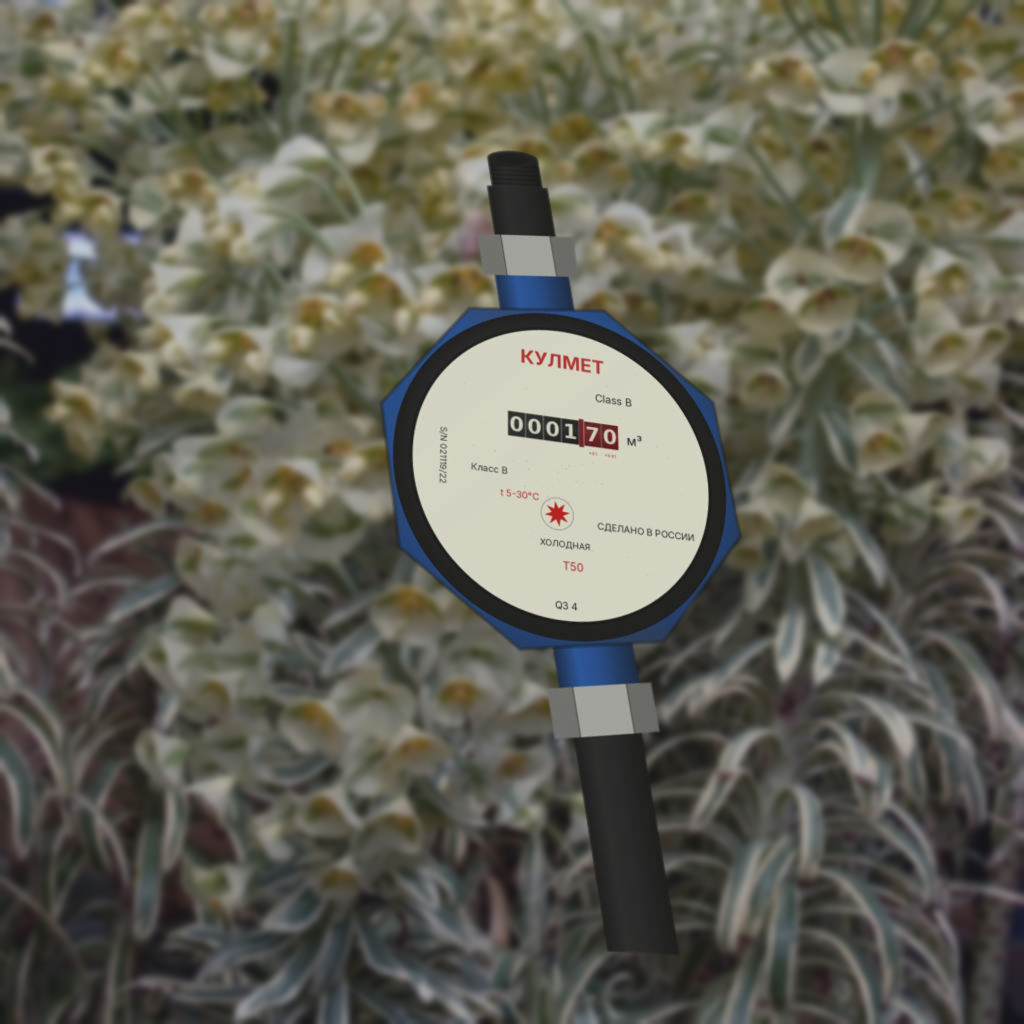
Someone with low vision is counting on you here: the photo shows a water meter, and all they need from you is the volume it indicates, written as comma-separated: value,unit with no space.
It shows 1.70,m³
